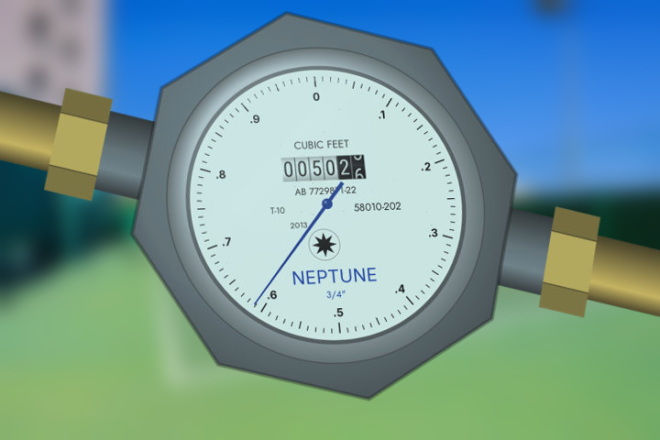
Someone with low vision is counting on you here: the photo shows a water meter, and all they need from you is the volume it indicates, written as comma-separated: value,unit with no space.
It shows 5025.61,ft³
